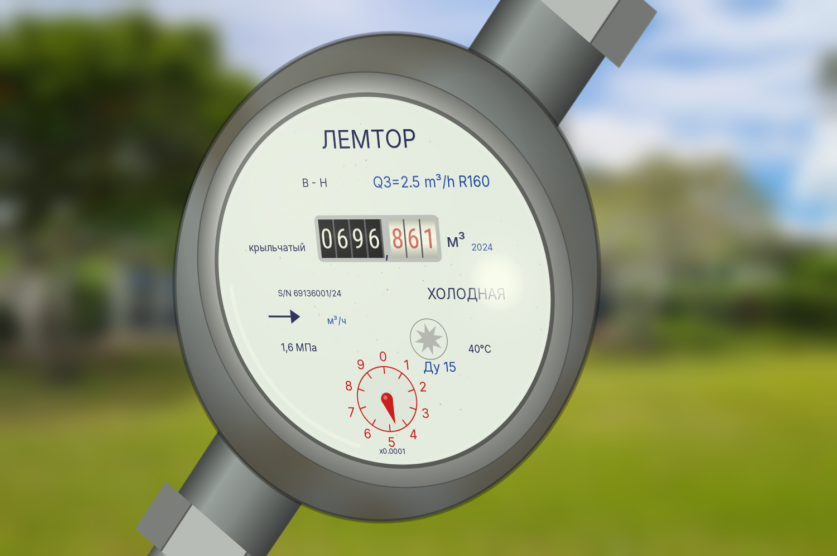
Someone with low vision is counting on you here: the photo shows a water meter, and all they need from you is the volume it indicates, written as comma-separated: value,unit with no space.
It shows 696.8614,m³
